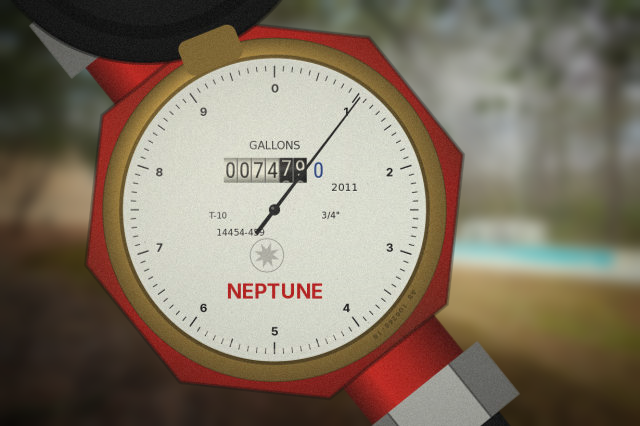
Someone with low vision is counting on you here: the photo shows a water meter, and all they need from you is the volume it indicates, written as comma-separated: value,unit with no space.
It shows 74791.0,gal
